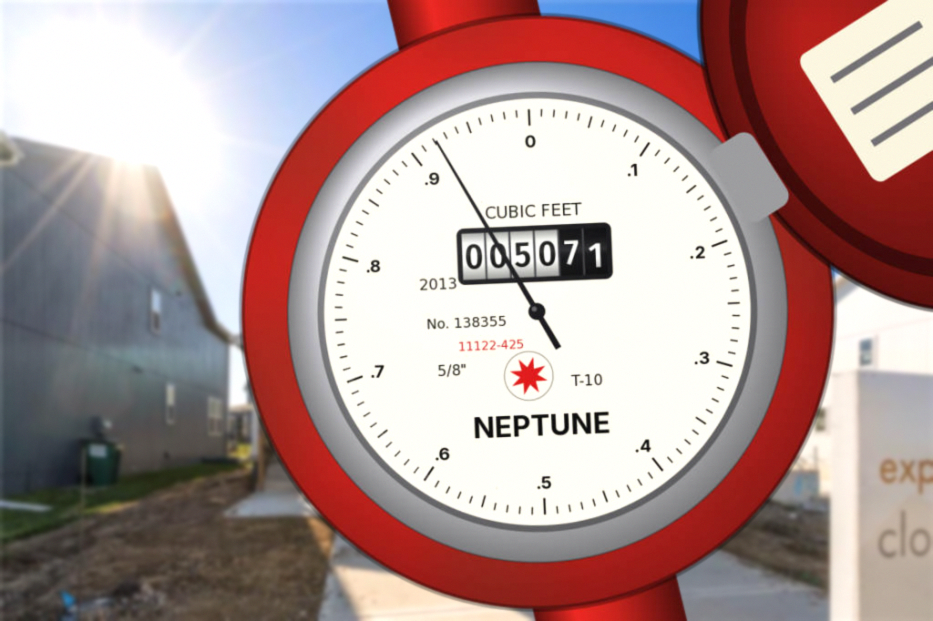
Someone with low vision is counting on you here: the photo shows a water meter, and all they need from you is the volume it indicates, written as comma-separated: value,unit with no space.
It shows 5070.92,ft³
